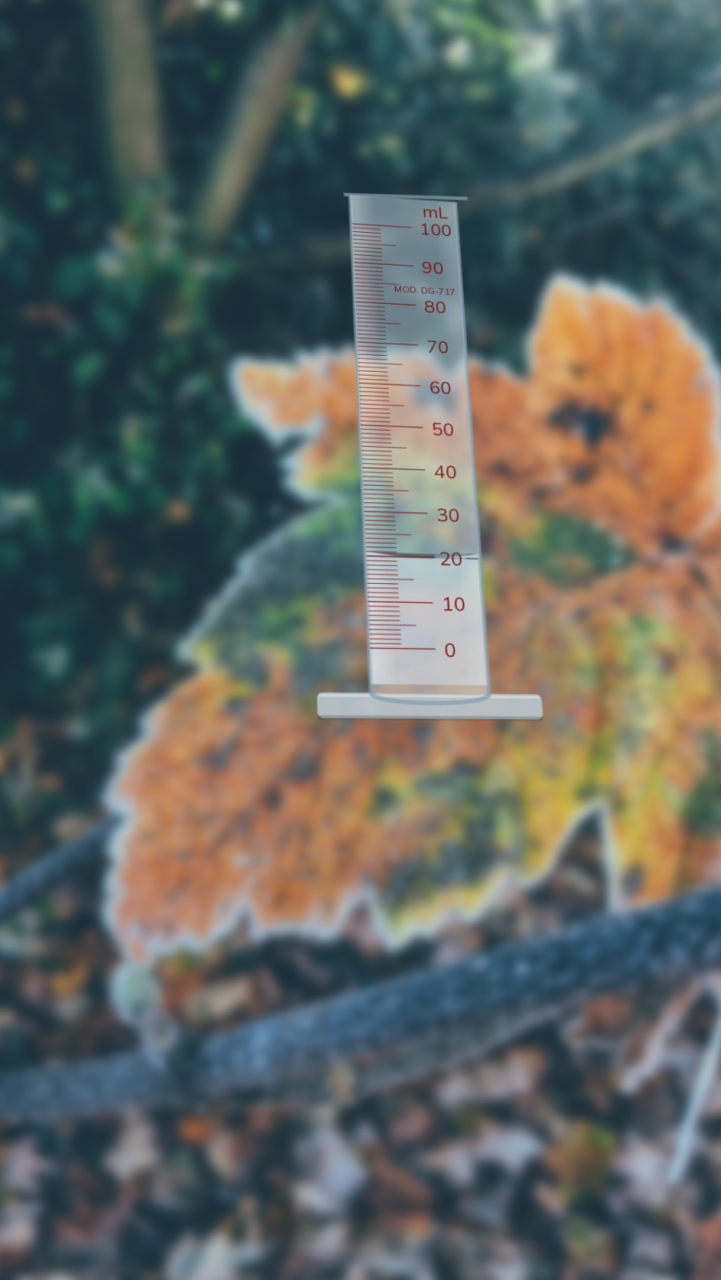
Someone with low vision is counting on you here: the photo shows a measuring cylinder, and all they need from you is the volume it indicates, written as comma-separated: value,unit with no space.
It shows 20,mL
